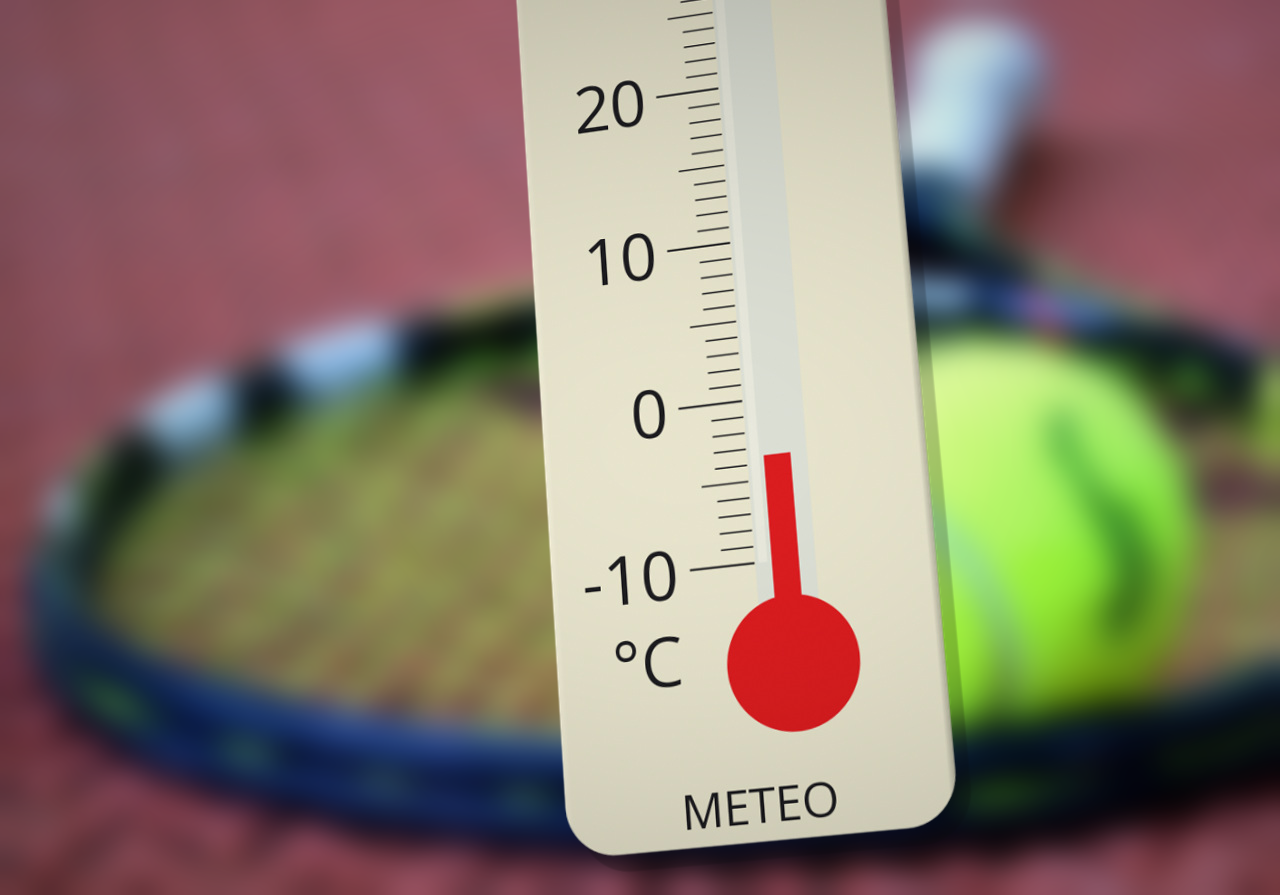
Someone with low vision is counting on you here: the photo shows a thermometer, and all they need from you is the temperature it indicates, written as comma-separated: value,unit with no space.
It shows -3.5,°C
